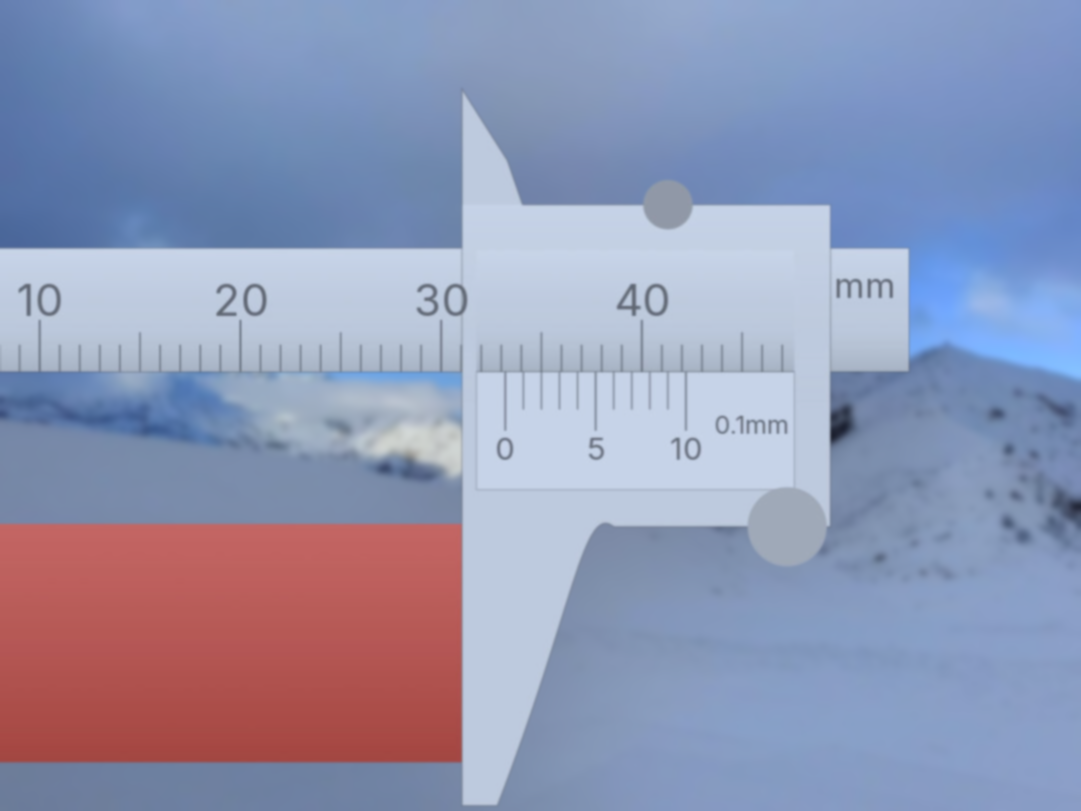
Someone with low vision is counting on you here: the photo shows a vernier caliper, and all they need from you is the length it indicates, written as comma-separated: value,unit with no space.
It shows 33.2,mm
